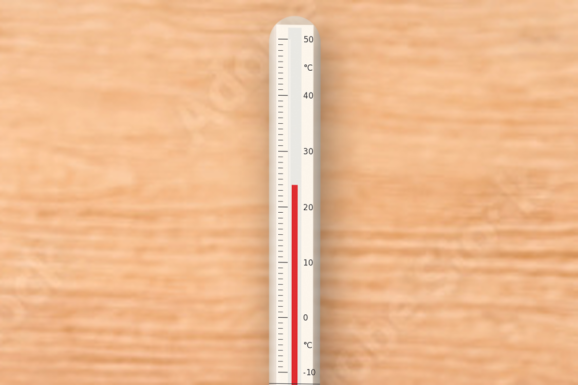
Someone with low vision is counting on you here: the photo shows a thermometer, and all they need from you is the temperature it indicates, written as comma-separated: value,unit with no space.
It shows 24,°C
